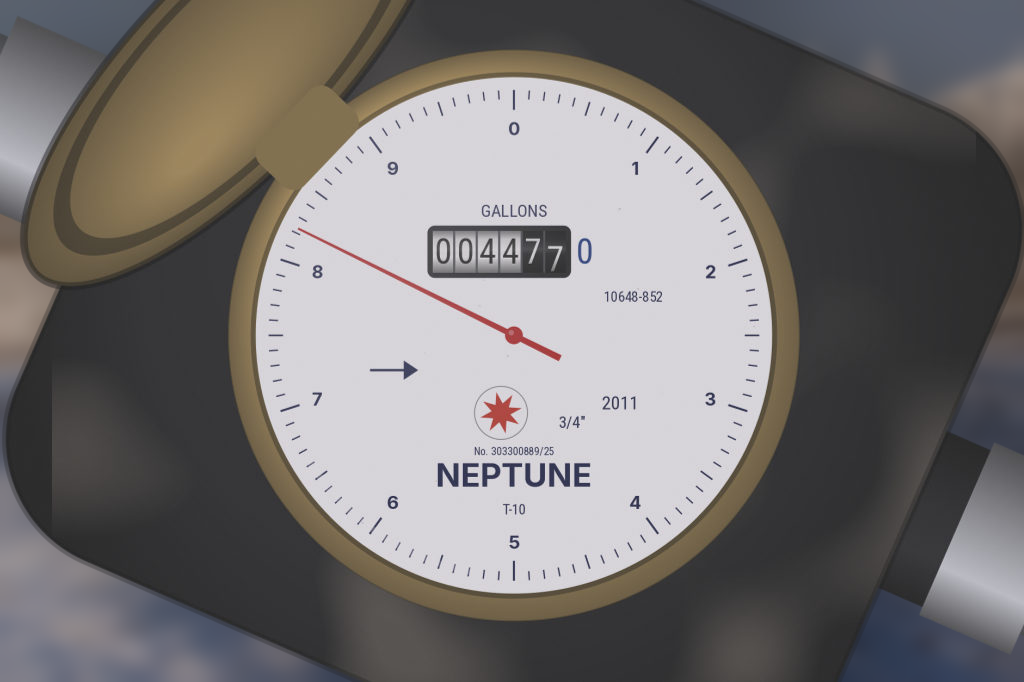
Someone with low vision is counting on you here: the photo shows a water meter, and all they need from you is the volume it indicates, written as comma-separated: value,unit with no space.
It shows 44768.2,gal
